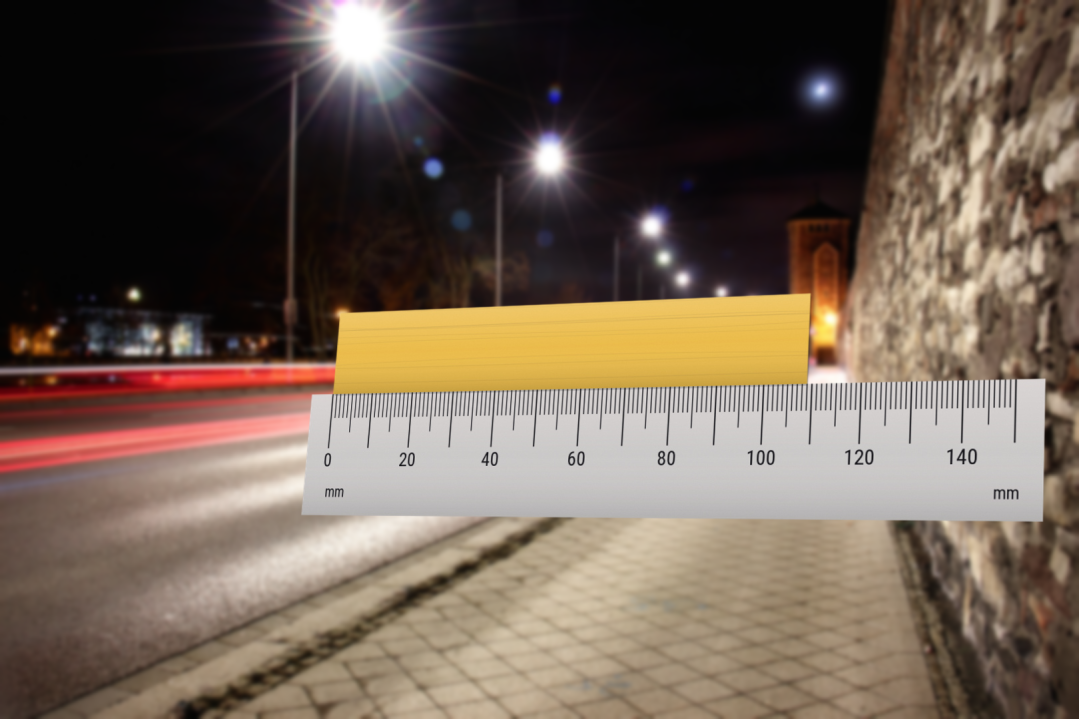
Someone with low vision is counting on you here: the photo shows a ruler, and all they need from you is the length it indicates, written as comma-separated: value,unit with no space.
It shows 109,mm
